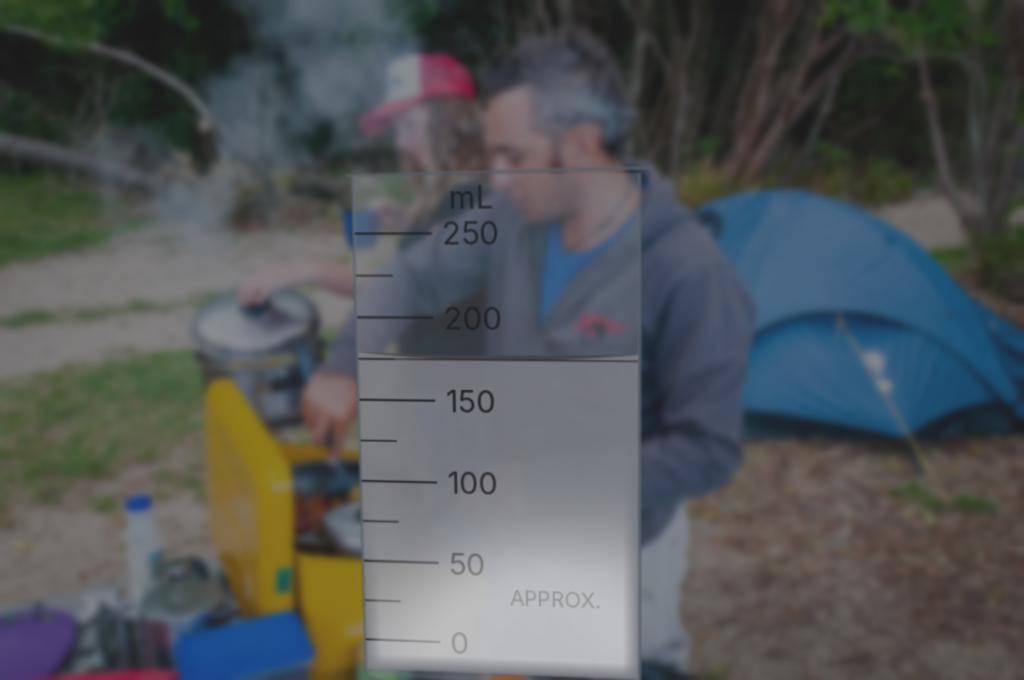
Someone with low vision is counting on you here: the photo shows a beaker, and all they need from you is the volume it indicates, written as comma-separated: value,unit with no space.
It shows 175,mL
